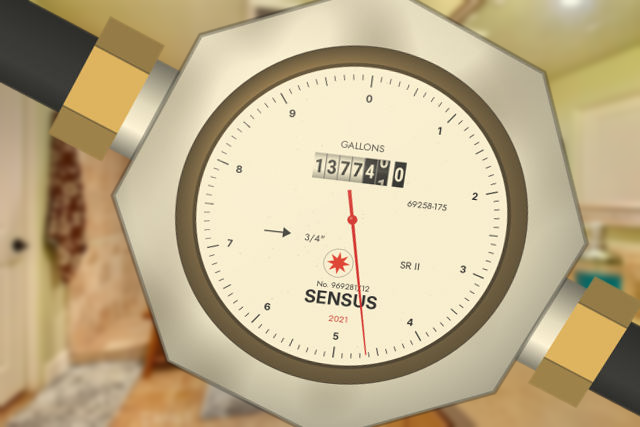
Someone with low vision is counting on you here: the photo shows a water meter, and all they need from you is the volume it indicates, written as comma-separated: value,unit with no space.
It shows 1377404.6,gal
